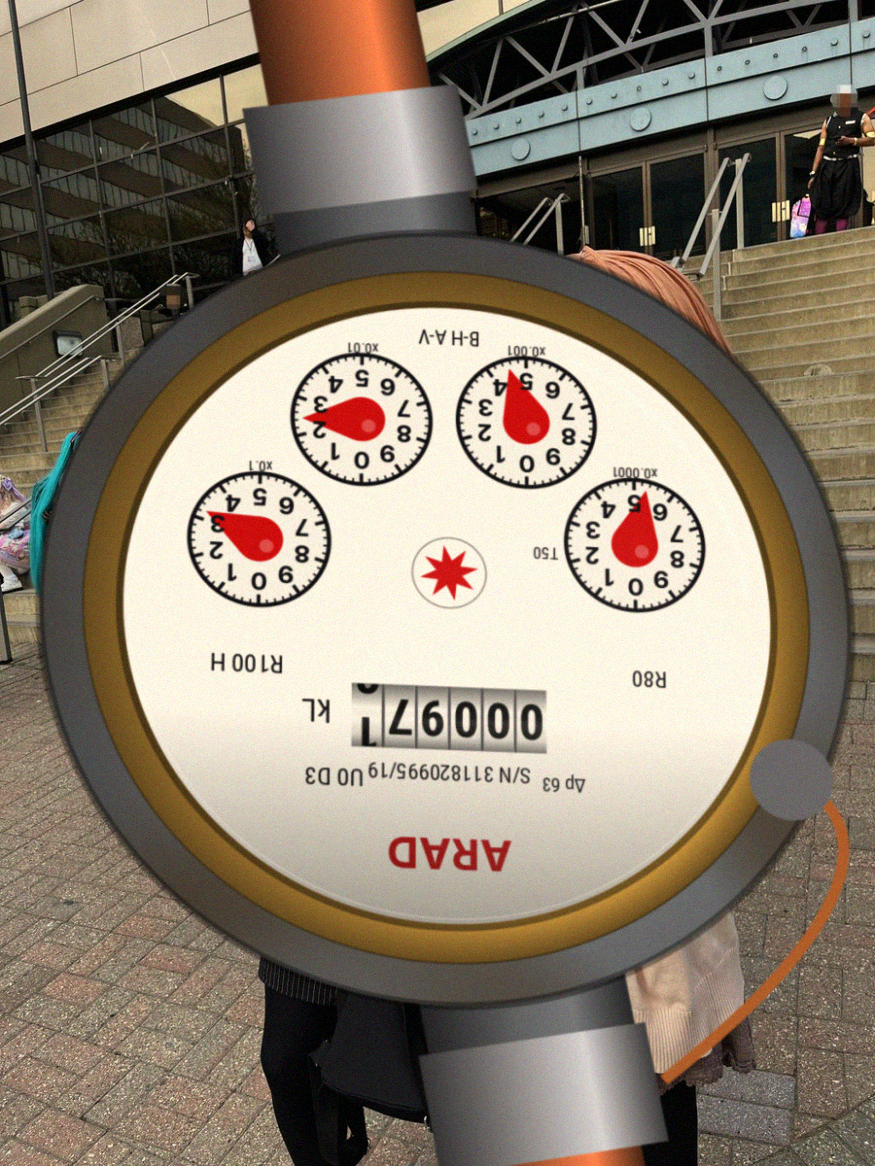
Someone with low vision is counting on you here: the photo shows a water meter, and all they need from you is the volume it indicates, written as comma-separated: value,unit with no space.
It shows 971.3245,kL
